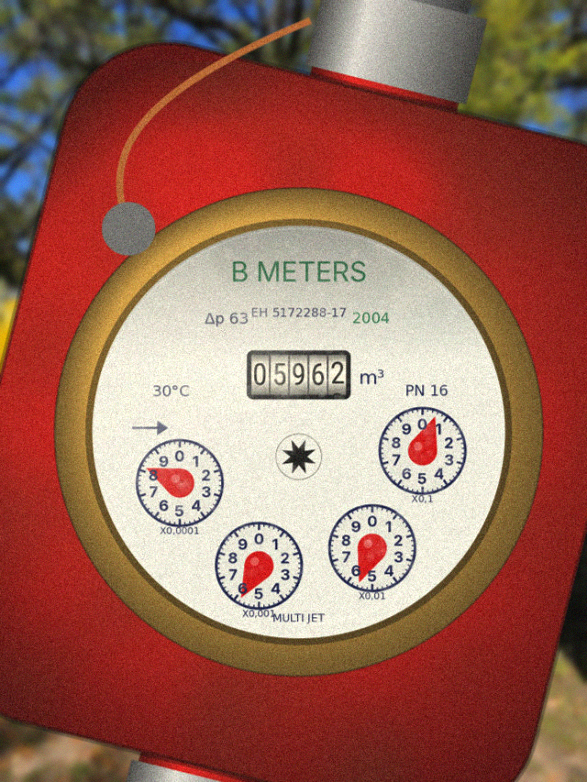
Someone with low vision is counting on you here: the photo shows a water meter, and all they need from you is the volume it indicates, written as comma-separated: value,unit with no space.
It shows 5962.0558,m³
